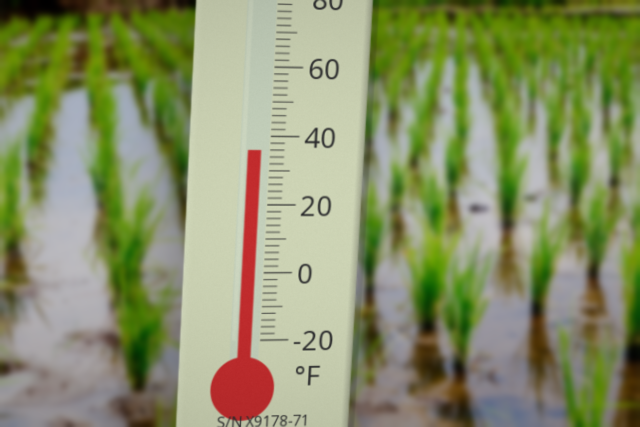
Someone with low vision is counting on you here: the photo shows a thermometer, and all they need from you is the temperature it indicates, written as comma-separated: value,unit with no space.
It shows 36,°F
